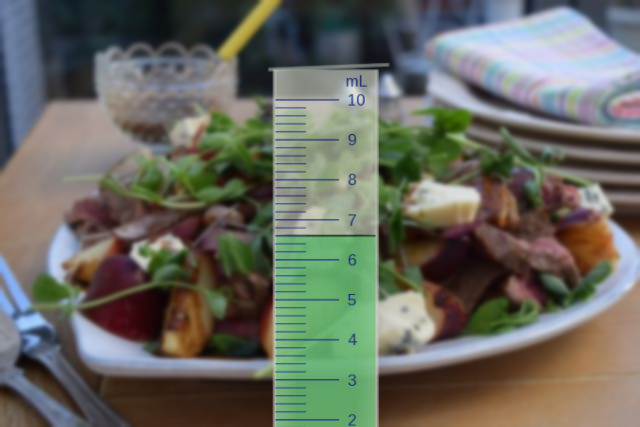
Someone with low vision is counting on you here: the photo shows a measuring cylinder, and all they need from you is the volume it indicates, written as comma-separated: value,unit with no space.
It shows 6.6,mL
